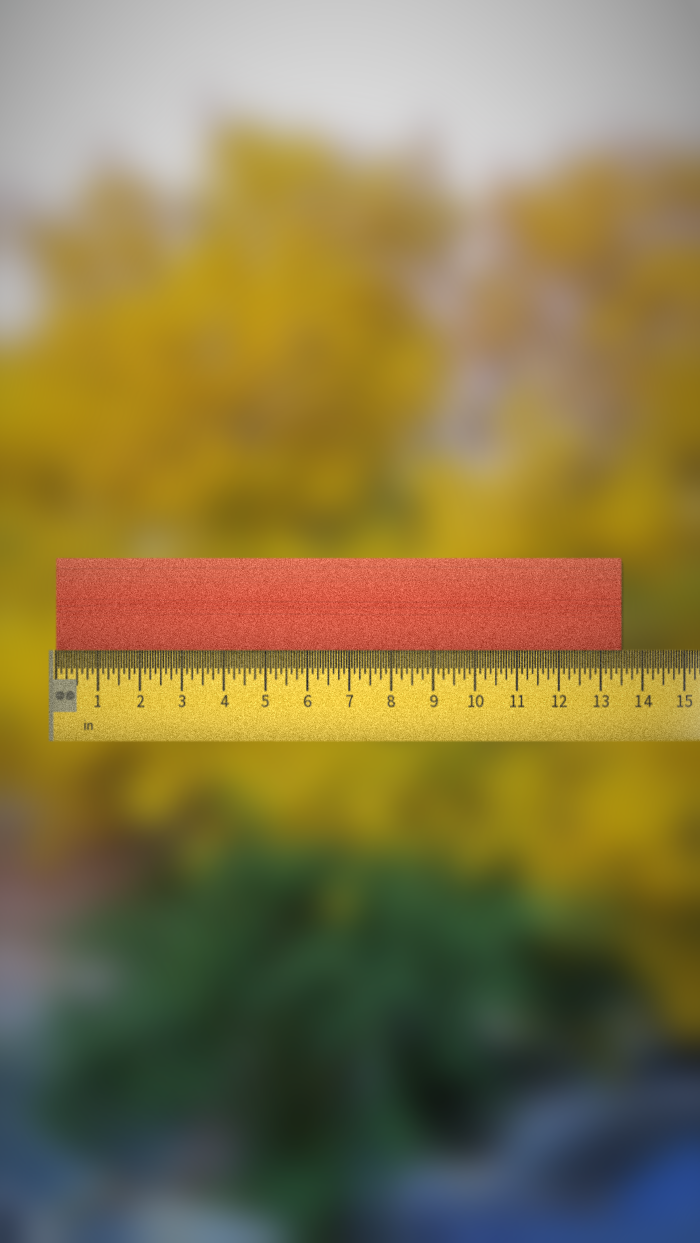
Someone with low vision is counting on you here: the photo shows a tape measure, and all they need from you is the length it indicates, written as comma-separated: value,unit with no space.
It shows 13.5,in
